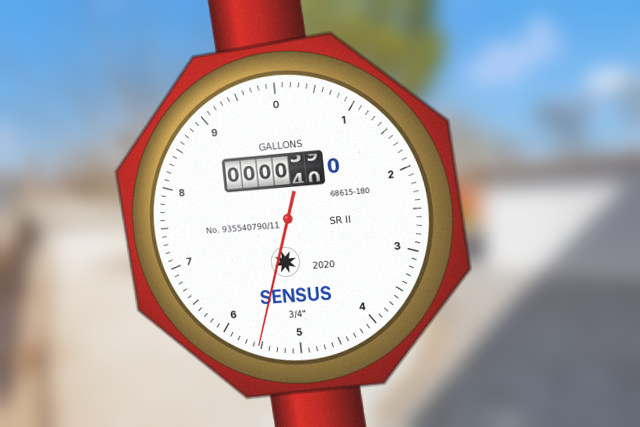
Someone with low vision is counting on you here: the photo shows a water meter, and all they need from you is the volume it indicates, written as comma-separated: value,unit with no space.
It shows 395.5,gal
